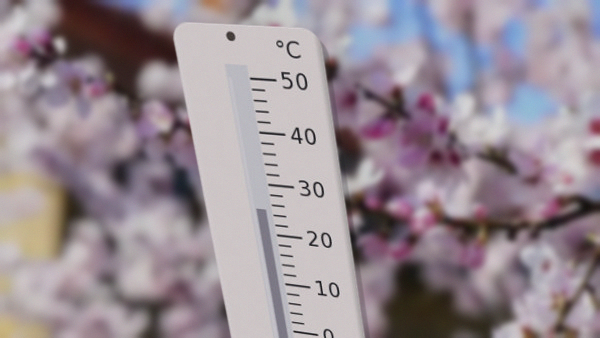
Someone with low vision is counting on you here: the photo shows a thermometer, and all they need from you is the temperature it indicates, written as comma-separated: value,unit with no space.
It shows 25,°C
